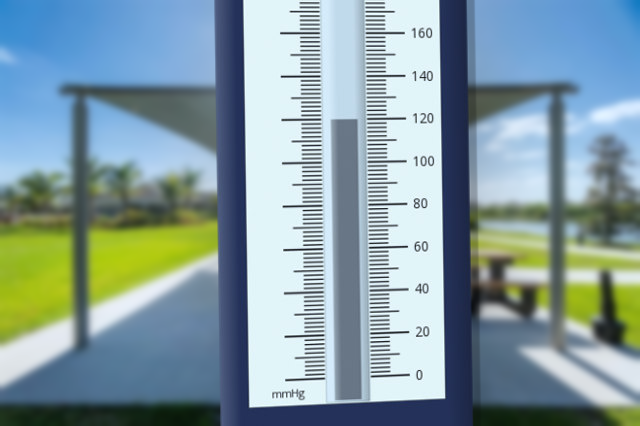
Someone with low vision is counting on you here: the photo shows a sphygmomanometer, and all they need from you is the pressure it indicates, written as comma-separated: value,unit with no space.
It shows 120,mmHg
